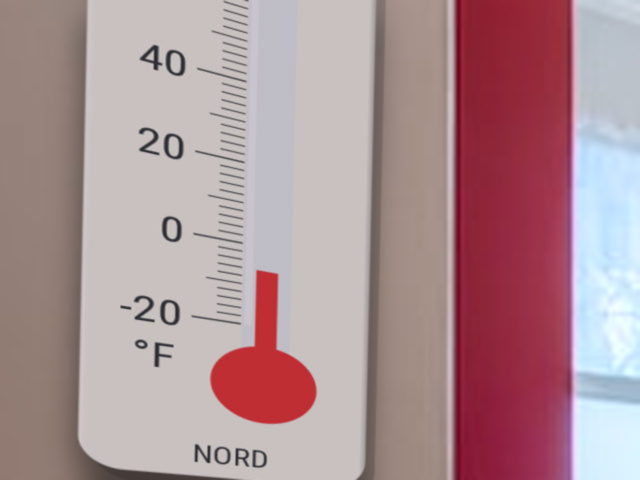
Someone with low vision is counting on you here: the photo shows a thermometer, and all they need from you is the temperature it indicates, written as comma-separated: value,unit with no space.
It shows -6,°F
